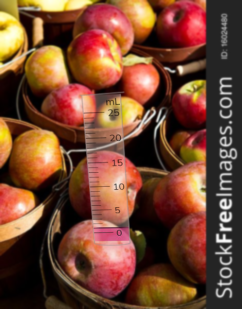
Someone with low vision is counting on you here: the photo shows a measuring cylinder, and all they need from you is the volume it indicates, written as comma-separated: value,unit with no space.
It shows 1,mL
